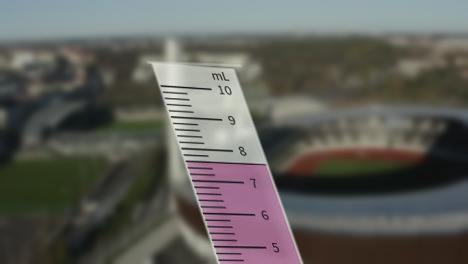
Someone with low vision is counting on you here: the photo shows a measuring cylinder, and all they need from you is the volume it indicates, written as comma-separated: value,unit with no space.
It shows 7.6,mL
